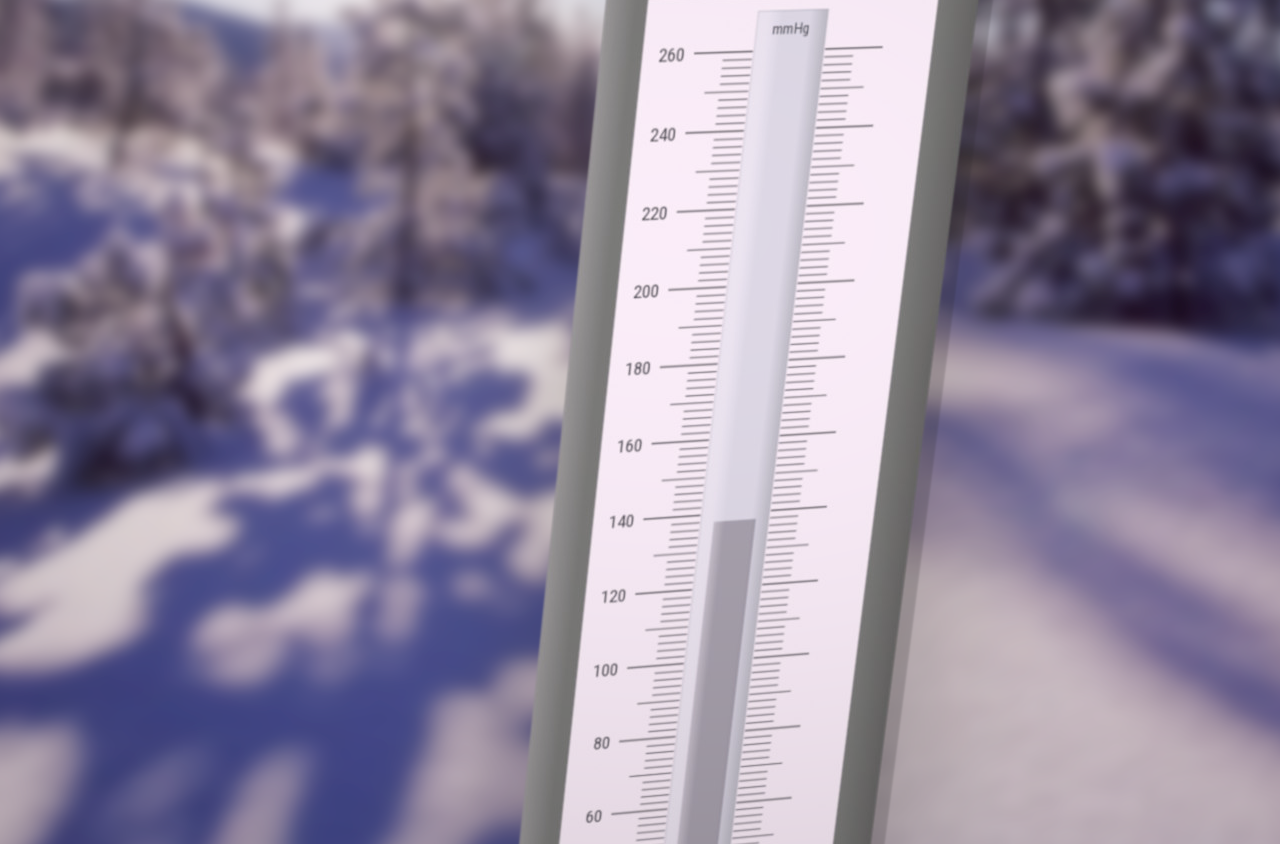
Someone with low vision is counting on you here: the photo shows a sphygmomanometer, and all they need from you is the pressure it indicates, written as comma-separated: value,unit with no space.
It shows 138,mmHg
